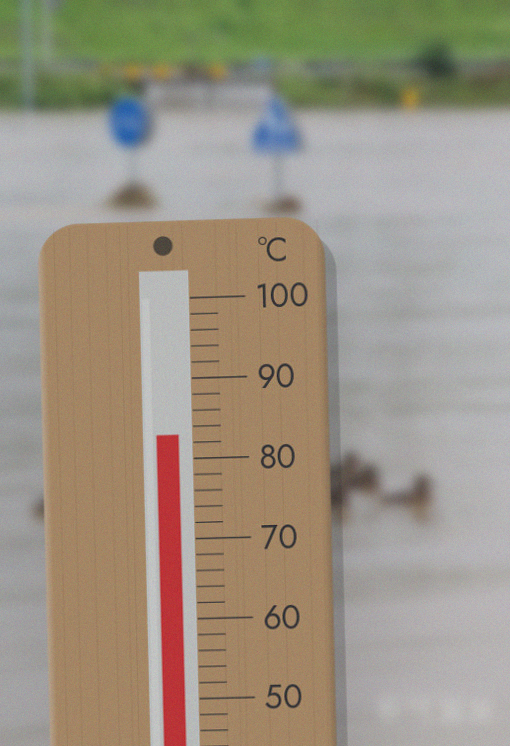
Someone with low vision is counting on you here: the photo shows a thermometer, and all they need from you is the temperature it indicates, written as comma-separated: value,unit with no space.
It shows 83,°C
